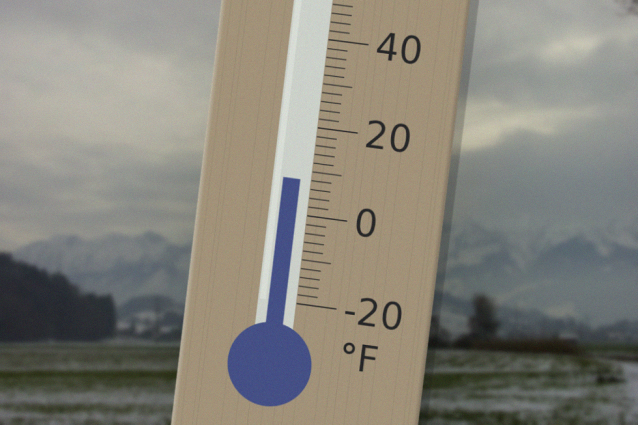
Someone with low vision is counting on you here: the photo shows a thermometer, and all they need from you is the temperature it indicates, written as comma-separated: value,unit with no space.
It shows 8,°F
